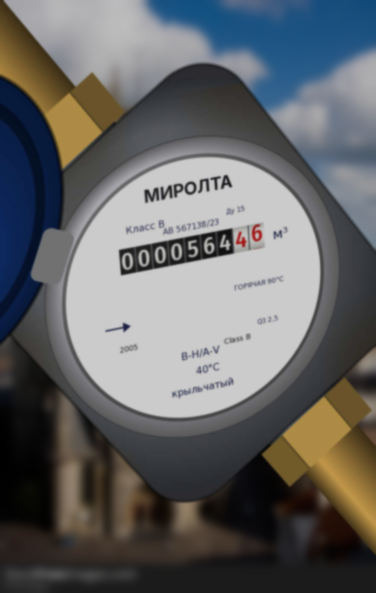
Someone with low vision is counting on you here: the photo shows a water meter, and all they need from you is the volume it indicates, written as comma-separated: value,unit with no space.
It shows 564.46,m³
